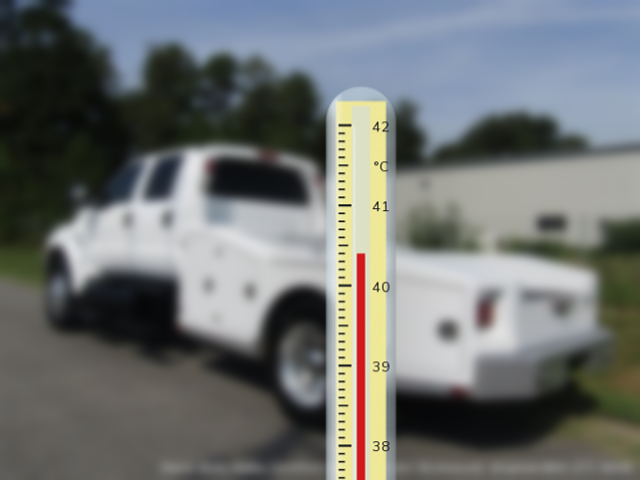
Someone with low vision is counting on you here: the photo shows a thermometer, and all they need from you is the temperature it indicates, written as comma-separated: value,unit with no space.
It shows 40.4,°C
